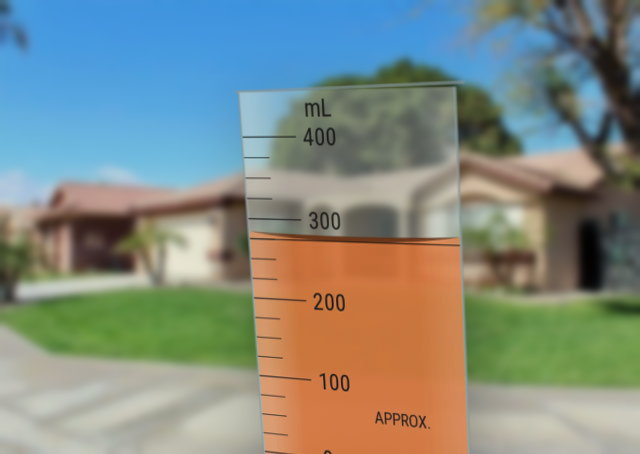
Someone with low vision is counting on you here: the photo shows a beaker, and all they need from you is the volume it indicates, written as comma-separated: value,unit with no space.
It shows 275,mL
